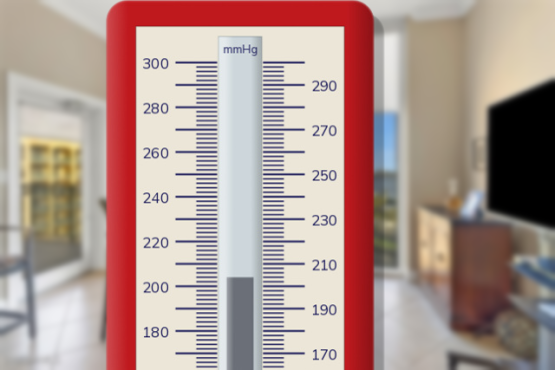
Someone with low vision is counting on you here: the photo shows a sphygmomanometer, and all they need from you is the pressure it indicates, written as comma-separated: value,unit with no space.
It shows 204,mmHg
